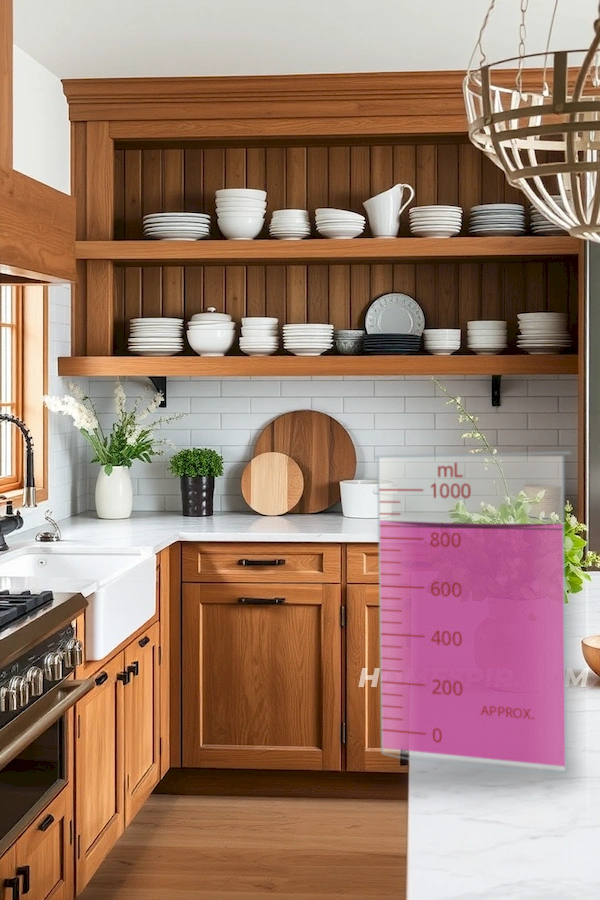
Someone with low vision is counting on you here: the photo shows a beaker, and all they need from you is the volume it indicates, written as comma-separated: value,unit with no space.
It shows 850,mL
